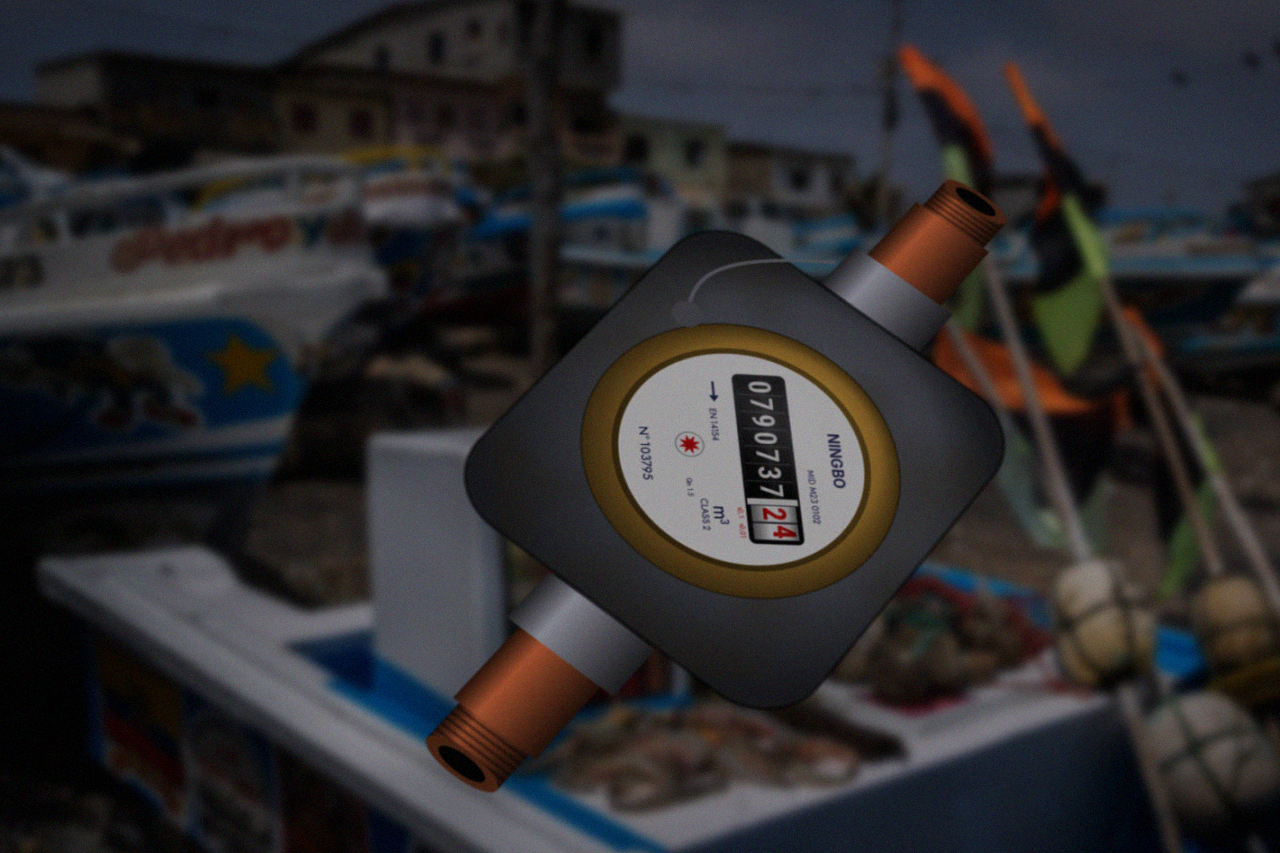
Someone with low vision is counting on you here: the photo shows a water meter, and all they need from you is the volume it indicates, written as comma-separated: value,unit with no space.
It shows 790737.24,m³
